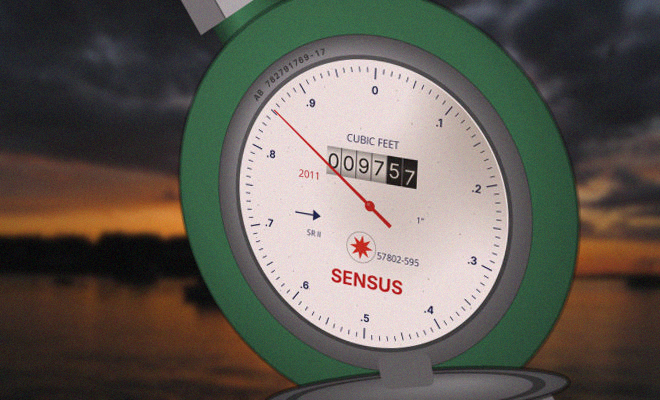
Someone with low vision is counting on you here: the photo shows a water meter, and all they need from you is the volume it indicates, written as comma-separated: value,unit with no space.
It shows 9756.85,ft³
